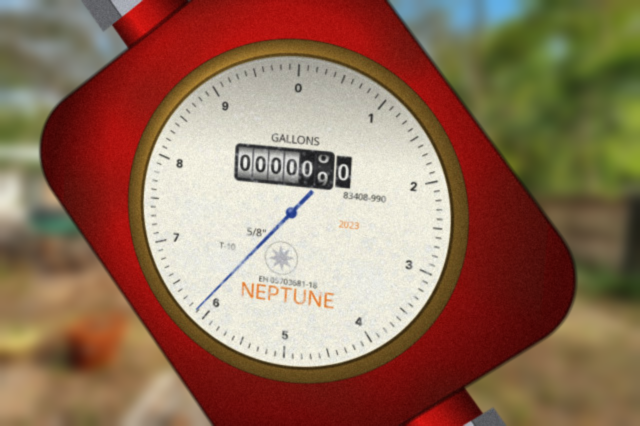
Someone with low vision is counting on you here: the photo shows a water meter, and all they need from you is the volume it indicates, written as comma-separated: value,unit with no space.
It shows 86.1,gal
